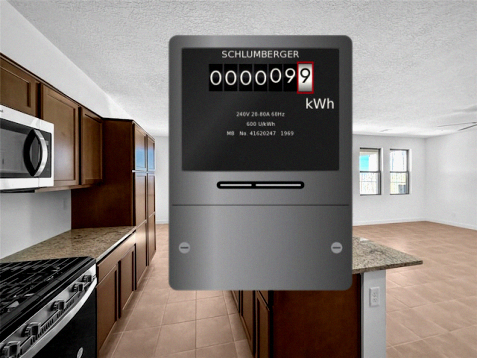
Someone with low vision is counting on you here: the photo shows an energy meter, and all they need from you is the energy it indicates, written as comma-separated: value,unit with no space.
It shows 9.9,kWh
